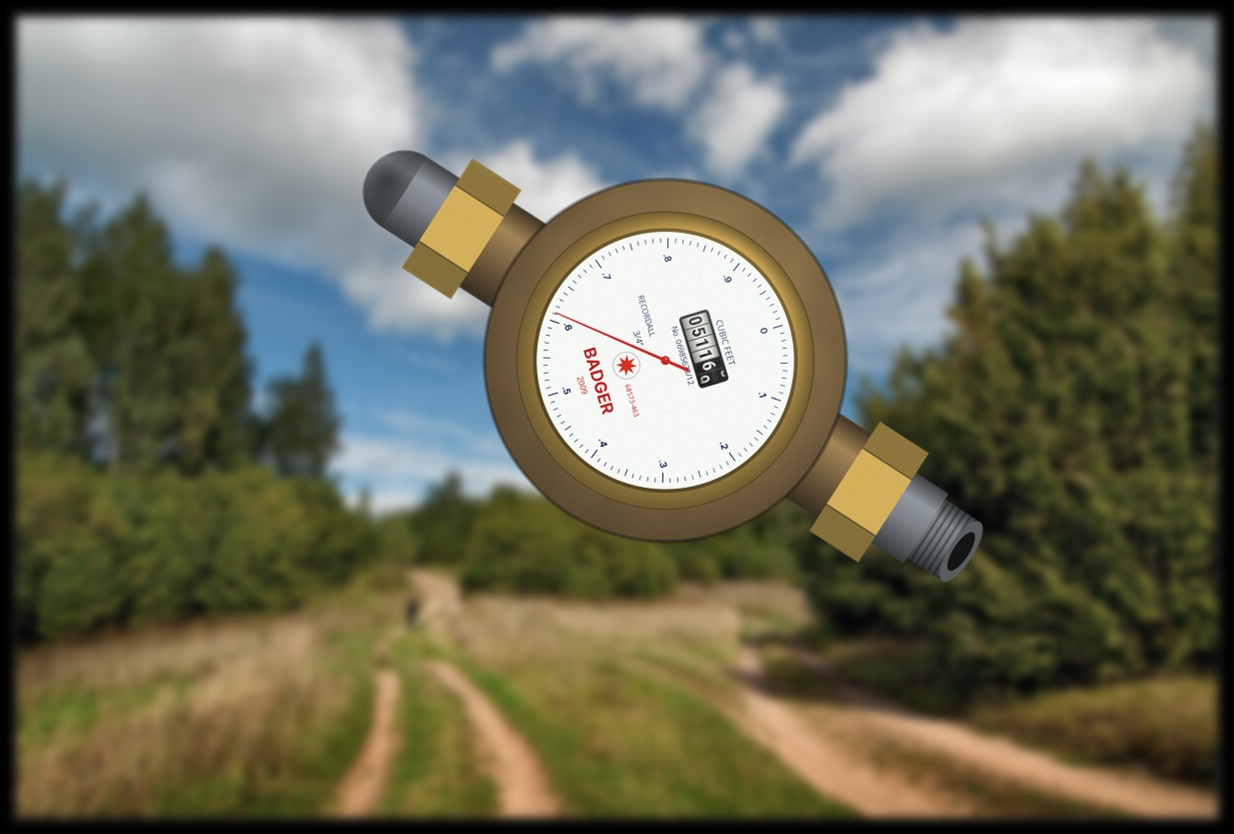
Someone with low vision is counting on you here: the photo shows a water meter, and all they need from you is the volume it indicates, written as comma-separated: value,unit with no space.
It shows 51168.61,ft³
